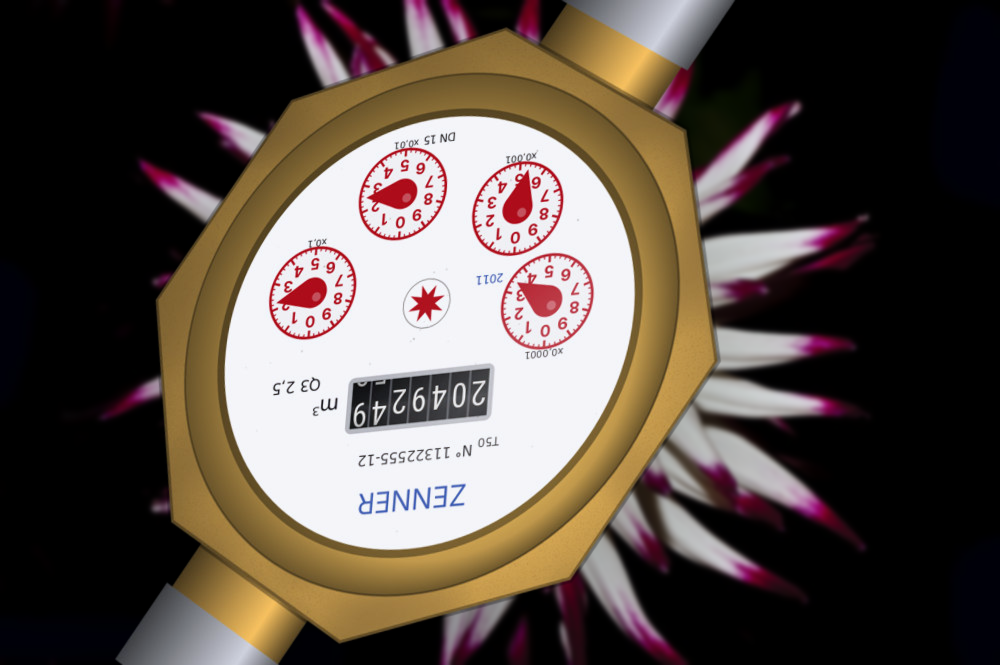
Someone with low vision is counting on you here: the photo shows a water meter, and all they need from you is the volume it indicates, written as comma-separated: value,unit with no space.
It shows 2049249.2253,m³
